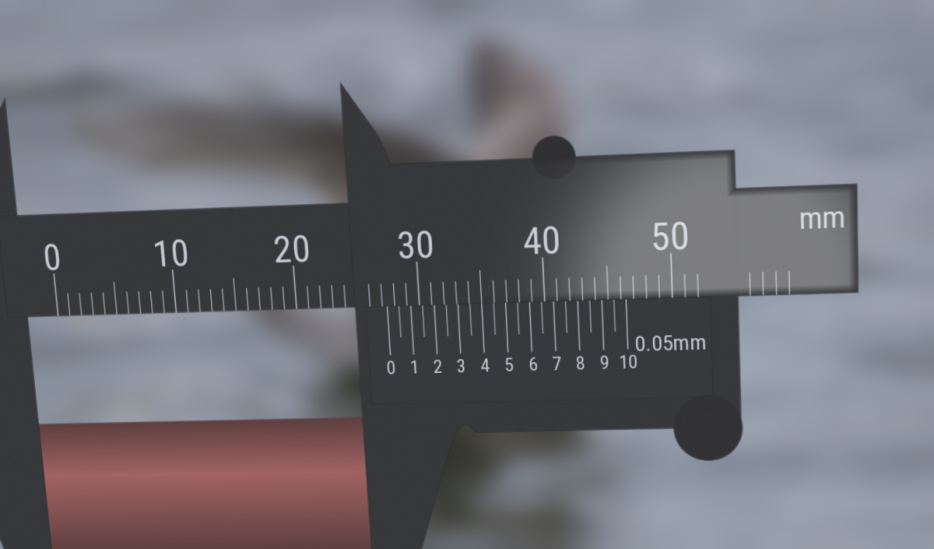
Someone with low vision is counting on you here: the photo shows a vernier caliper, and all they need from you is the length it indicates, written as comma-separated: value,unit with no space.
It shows 27.4,mm
